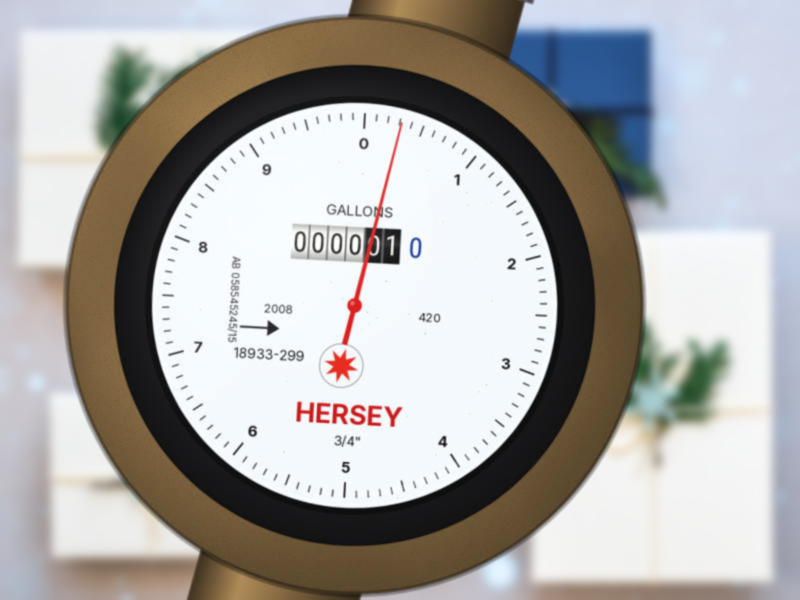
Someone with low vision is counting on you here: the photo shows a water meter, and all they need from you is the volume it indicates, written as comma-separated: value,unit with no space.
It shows 10.3,gal
